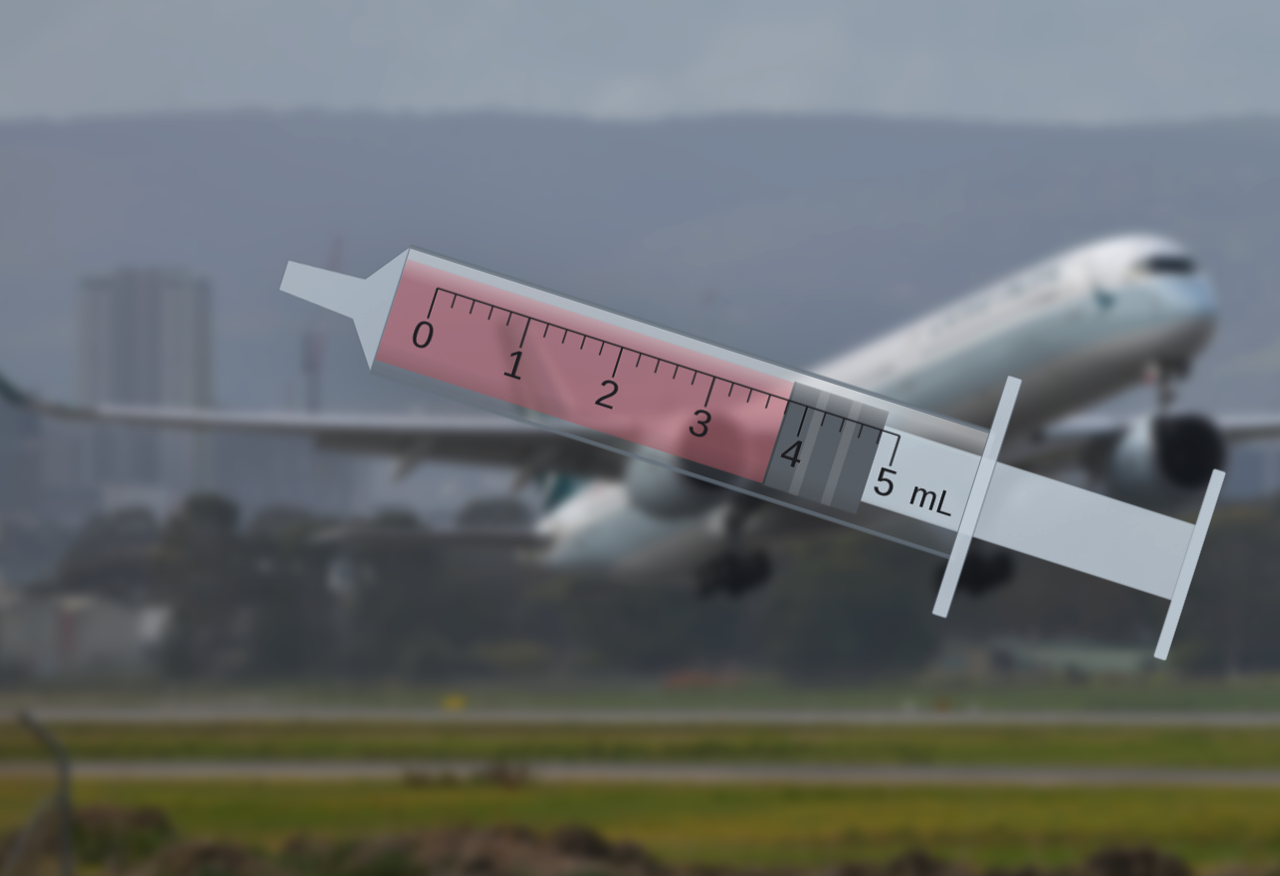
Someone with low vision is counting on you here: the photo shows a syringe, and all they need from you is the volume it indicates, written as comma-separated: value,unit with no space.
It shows 3.8,mL
